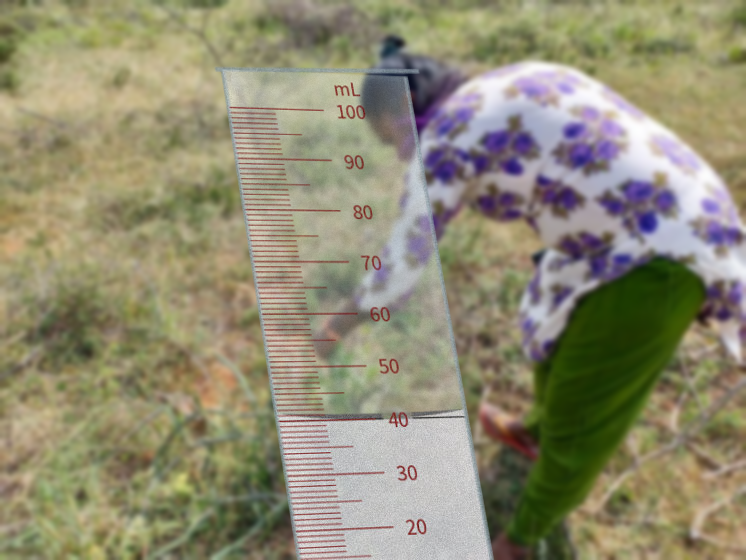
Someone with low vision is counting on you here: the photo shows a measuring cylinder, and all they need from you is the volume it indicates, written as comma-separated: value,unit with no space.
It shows 40,mL
